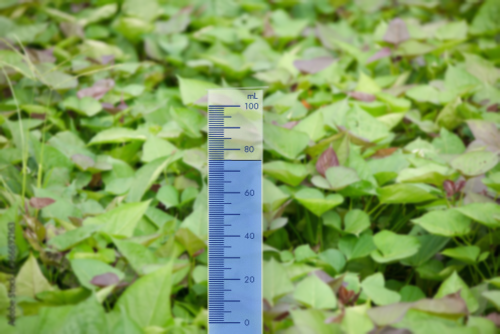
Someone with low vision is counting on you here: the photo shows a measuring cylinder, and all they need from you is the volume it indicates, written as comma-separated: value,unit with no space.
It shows 75,mL
